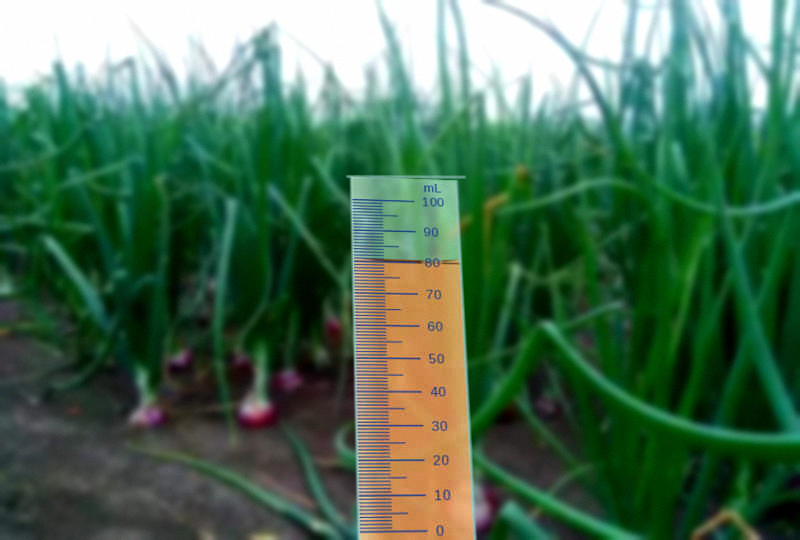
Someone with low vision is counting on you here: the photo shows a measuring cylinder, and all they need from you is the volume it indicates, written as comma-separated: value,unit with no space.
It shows 80,mL
